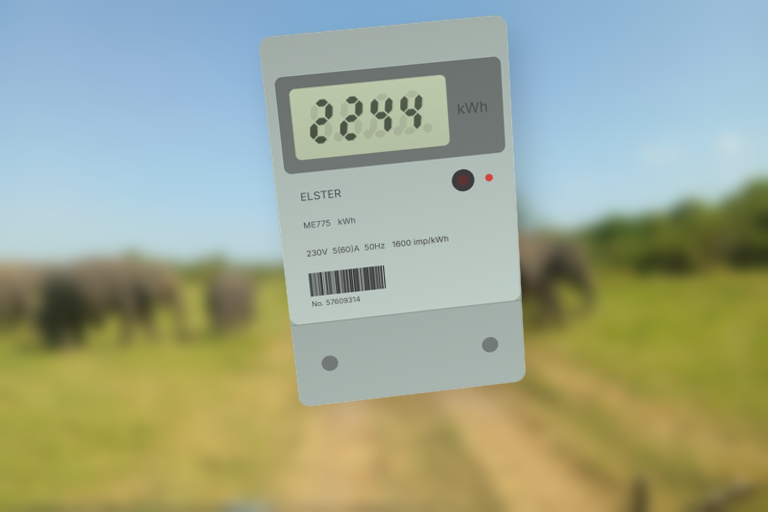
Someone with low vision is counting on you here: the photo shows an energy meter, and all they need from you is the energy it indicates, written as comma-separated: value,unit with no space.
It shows 2244,kWh
